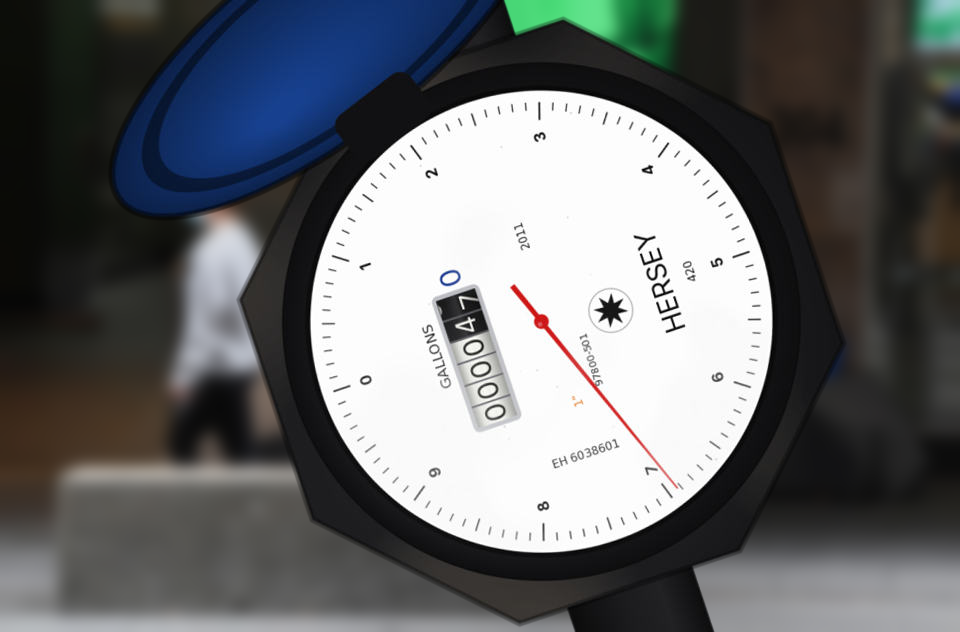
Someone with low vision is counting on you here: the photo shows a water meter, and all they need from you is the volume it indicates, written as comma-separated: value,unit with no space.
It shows 466.9,gal
